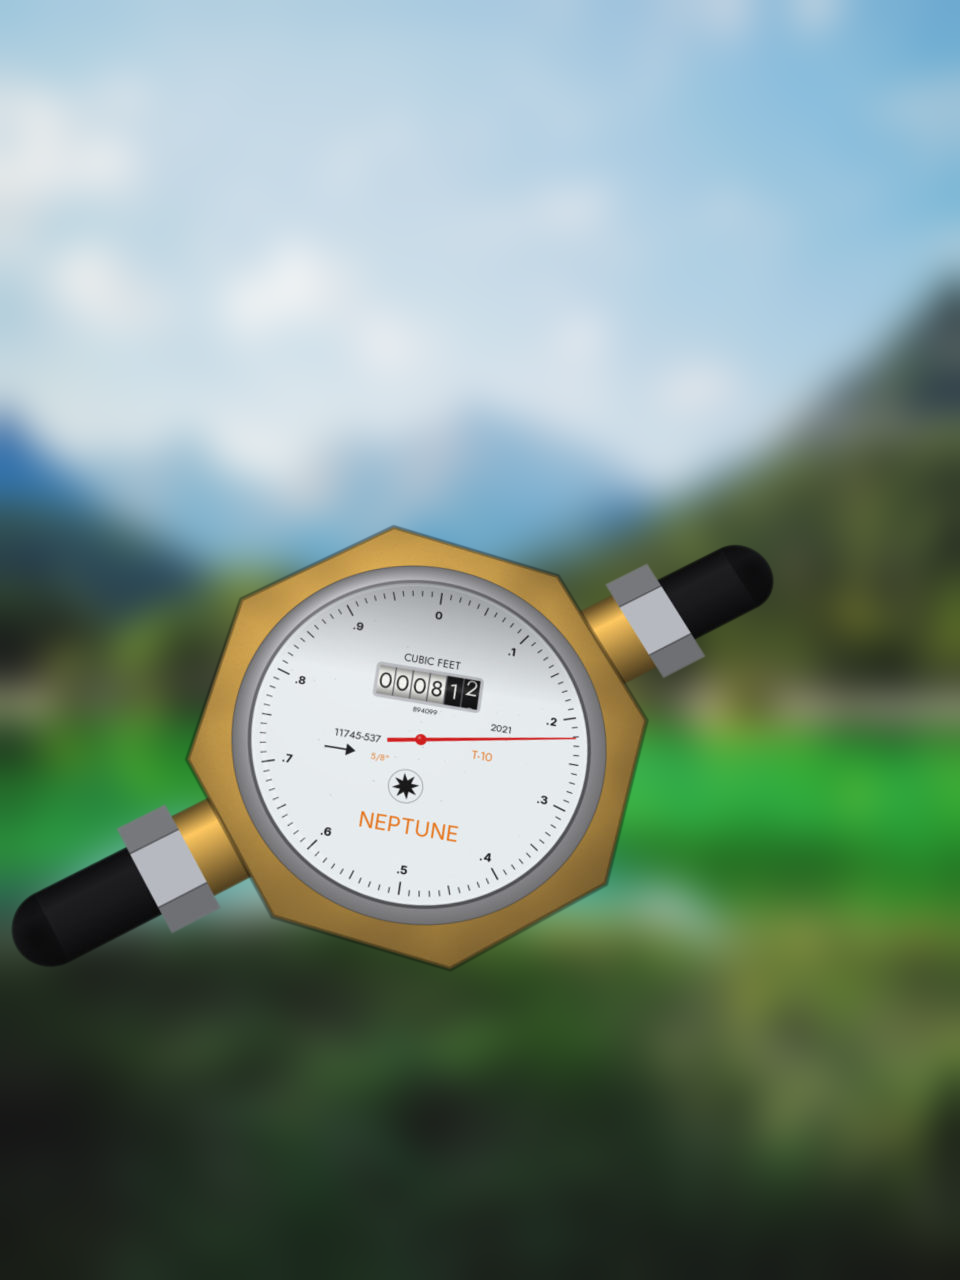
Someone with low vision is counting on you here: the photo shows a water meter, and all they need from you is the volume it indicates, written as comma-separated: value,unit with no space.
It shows 812.22,ft³
